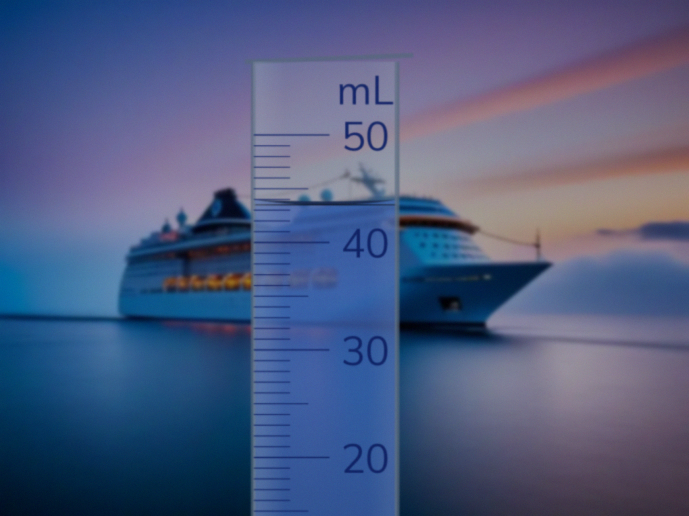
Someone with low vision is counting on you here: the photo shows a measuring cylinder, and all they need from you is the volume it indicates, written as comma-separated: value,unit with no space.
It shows 43.5,mL
